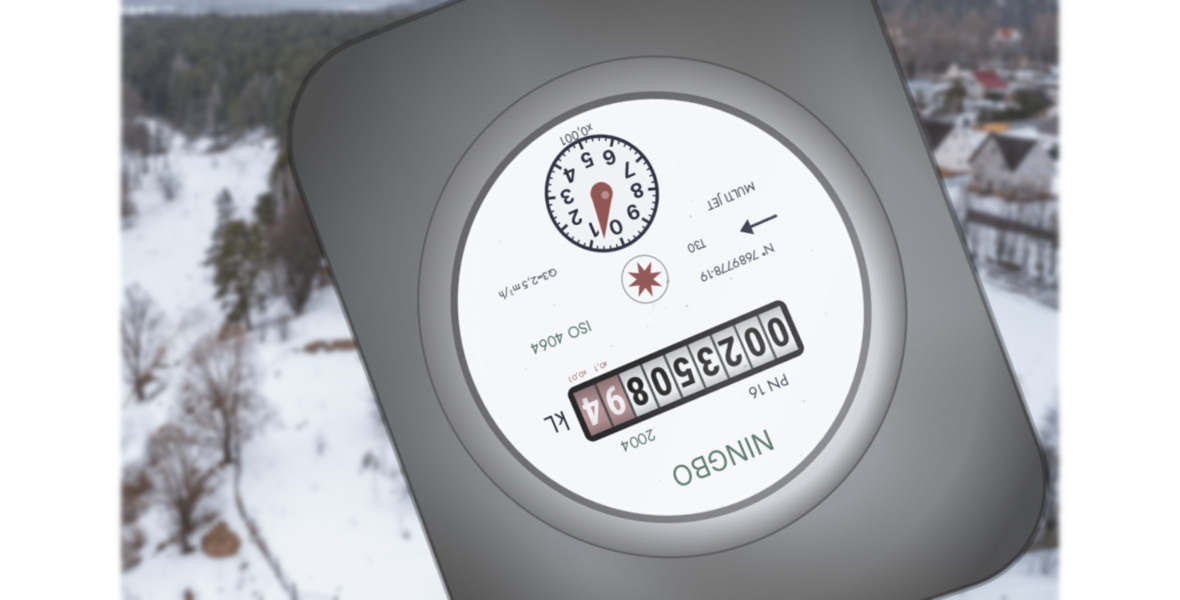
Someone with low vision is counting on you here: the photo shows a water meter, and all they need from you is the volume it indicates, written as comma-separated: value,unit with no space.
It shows 23508.940,kL
